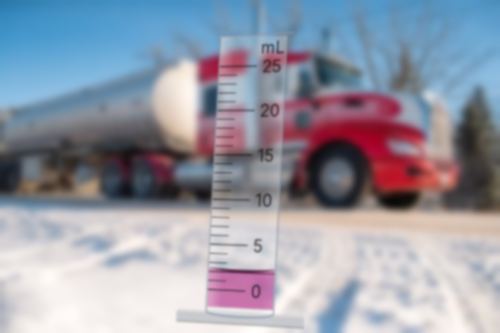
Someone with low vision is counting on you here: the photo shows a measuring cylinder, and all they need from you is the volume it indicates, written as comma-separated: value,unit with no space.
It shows 2,mL
